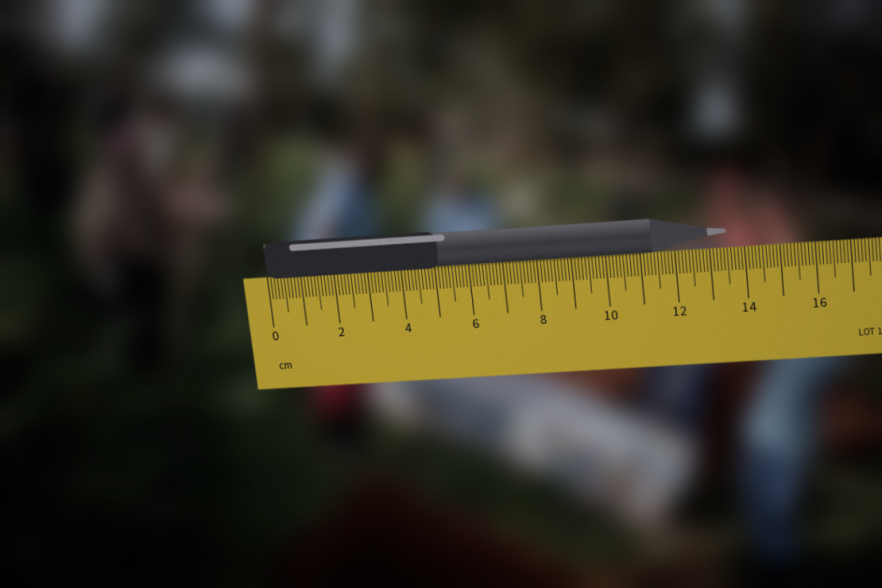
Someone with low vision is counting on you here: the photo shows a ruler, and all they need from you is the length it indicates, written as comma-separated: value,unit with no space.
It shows 13.5,cm
